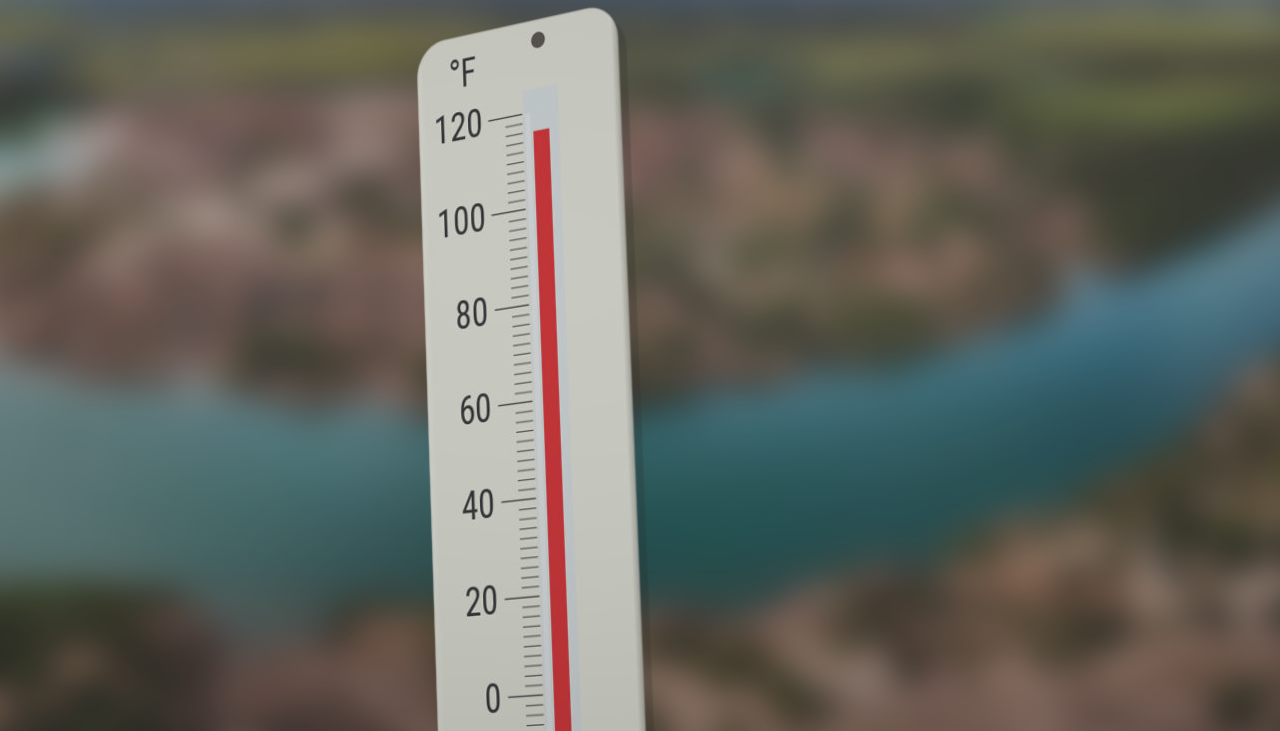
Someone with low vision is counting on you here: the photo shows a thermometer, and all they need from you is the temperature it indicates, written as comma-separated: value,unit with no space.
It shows 116,°F
